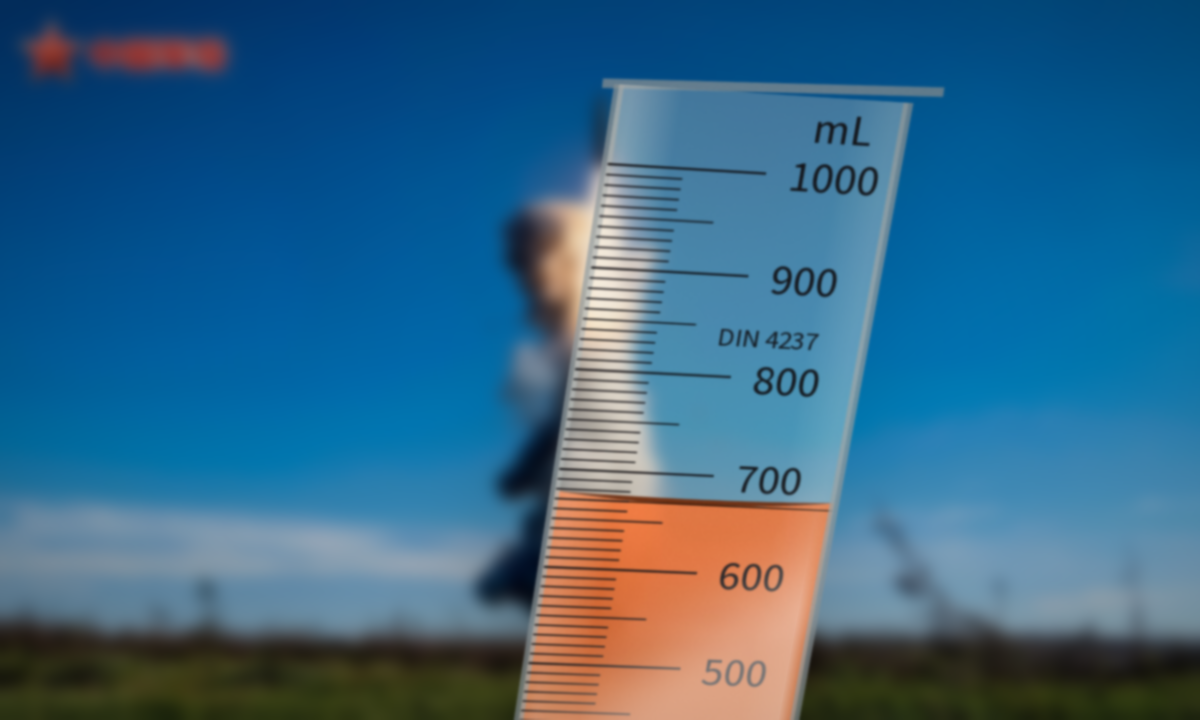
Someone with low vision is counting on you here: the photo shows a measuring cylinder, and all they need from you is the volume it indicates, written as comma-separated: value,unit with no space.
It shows 670,mL
